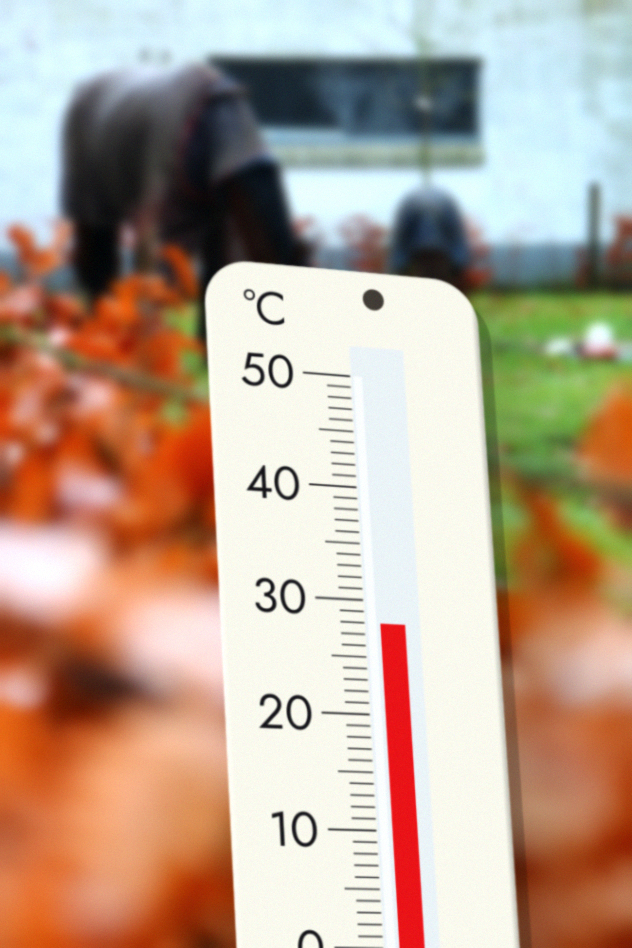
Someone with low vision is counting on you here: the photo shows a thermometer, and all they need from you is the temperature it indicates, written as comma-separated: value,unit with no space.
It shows 28,°C
